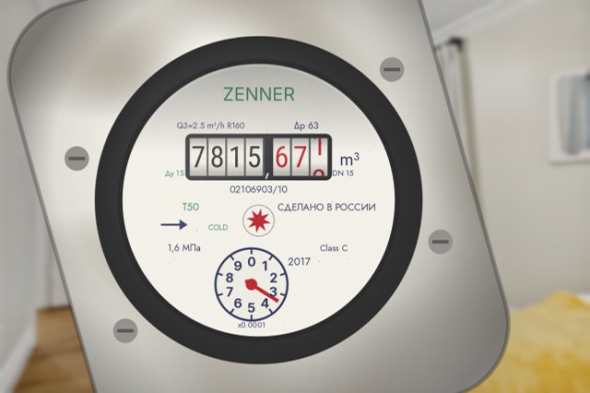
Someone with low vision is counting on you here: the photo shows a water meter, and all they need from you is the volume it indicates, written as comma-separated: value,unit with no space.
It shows 7815.6713,m³
